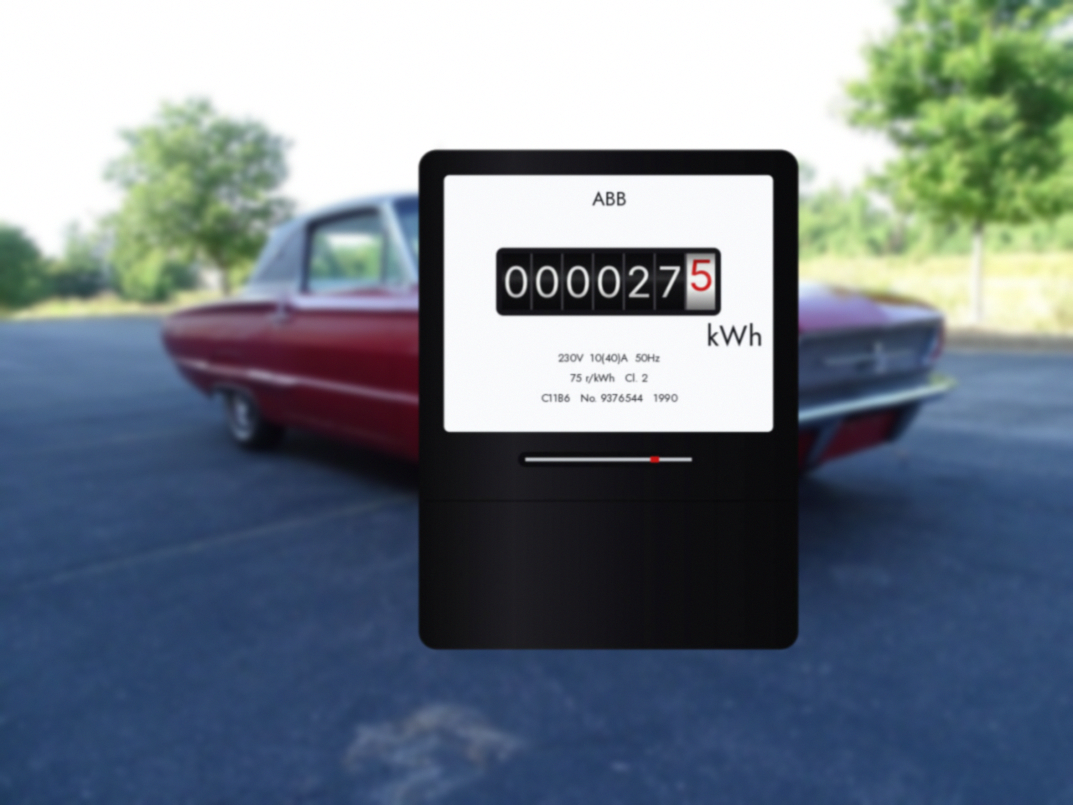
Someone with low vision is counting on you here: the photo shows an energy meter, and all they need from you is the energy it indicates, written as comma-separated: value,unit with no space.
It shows 27.5,kWh
